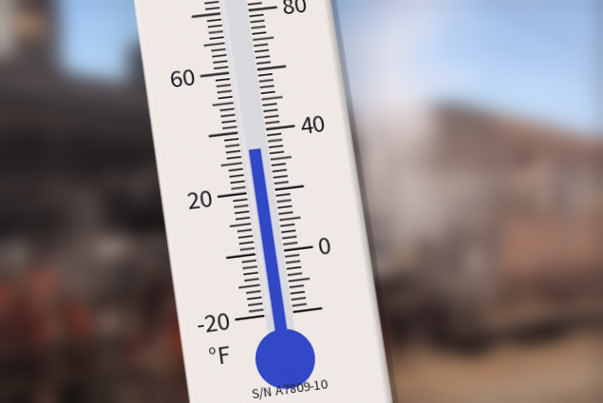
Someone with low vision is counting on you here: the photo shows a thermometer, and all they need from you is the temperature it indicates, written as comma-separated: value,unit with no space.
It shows 34,°F
